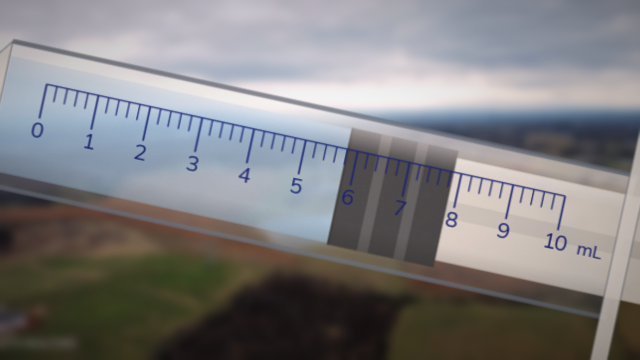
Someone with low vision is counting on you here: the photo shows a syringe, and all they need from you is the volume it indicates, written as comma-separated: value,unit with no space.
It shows 5.8,mL
